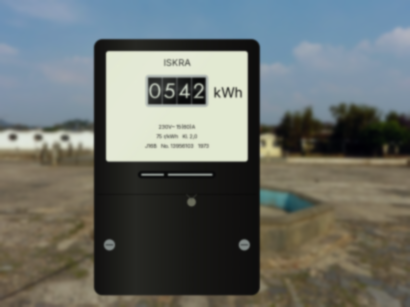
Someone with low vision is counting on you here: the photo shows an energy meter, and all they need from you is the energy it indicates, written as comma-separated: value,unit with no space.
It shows 542,kWh
